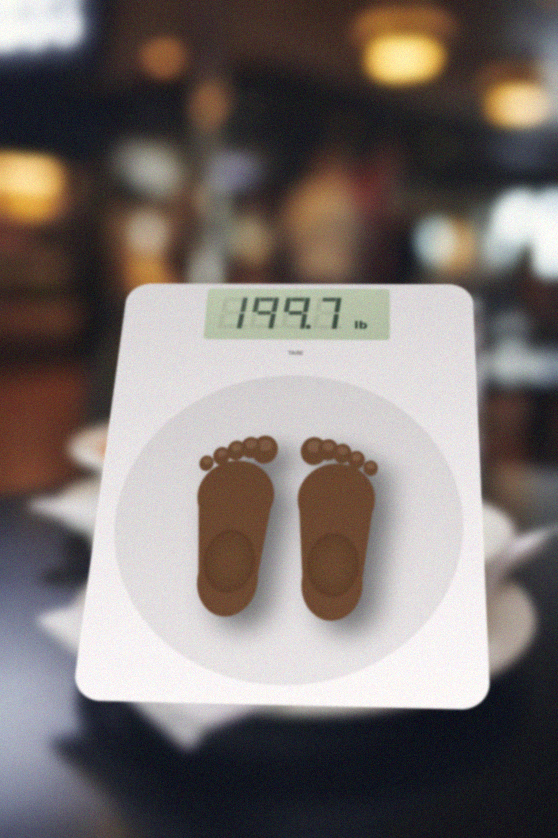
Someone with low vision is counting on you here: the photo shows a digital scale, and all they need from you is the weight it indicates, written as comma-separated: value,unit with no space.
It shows 199.7,lb
